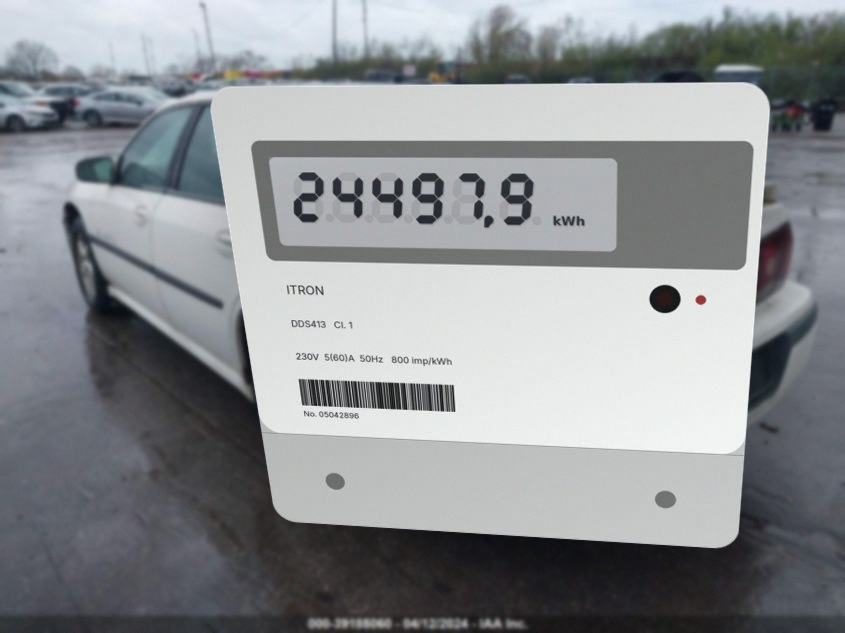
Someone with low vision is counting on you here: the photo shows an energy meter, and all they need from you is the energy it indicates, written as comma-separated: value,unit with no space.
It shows 24497.9,kWh
